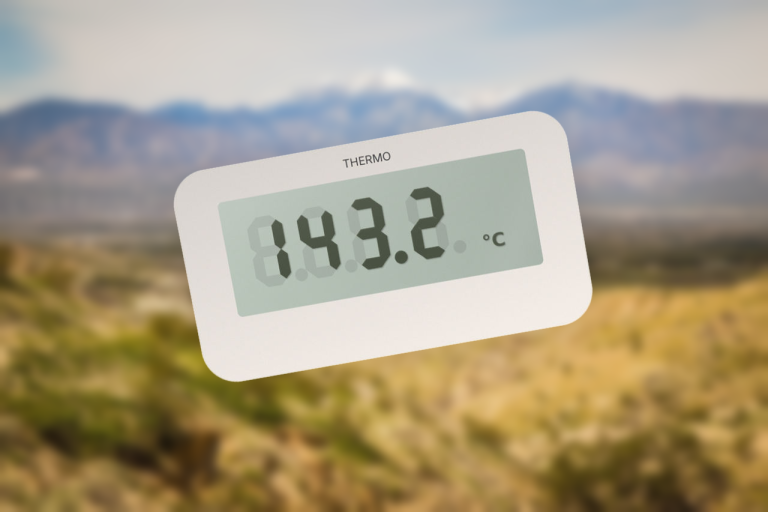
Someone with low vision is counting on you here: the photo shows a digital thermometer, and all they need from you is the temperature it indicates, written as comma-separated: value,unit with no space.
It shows 143.2,°C
